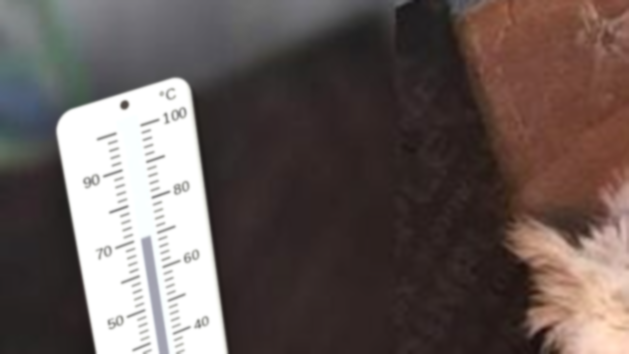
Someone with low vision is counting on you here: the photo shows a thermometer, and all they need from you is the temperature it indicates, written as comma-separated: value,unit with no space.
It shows 70,°C
